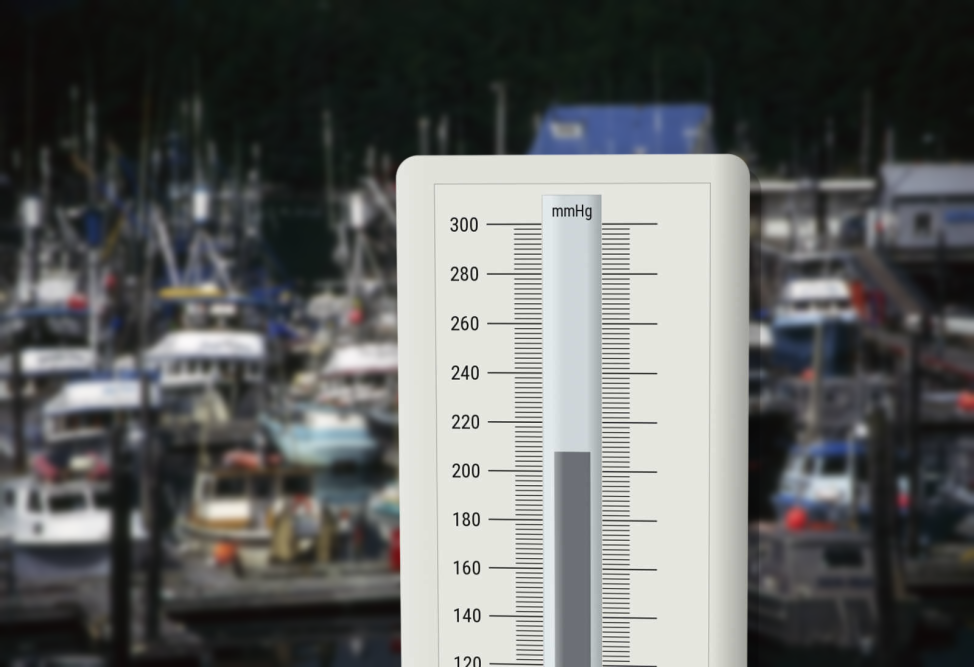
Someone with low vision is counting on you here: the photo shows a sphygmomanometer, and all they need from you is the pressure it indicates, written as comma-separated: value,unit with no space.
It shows 208,mmHg
